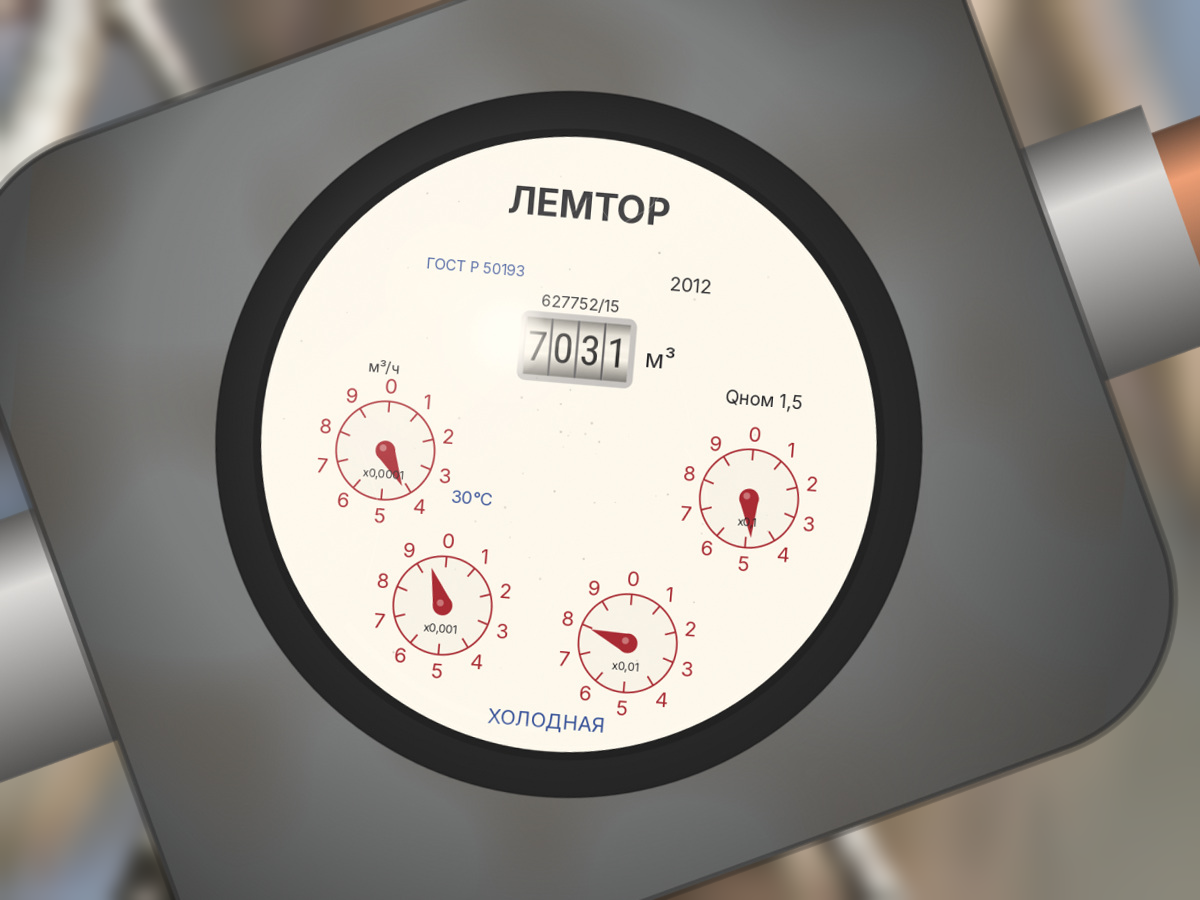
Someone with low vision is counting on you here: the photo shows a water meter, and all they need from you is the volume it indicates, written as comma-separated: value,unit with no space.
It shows 7031.4794,m³
